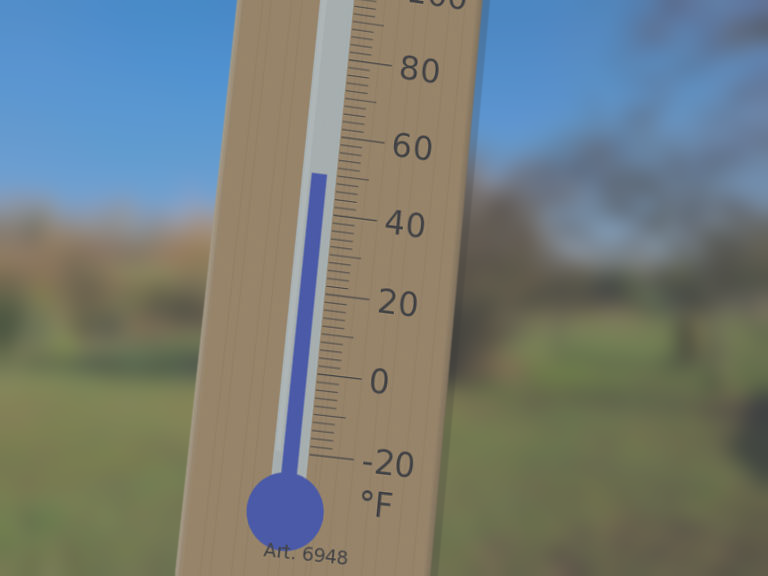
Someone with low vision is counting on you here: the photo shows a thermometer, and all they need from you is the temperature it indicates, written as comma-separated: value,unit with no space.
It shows 50,°F
